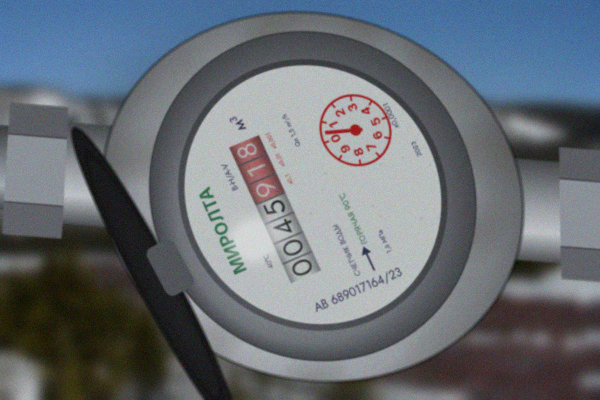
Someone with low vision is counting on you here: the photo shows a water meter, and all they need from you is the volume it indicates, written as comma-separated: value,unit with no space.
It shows 45.9180,m³
